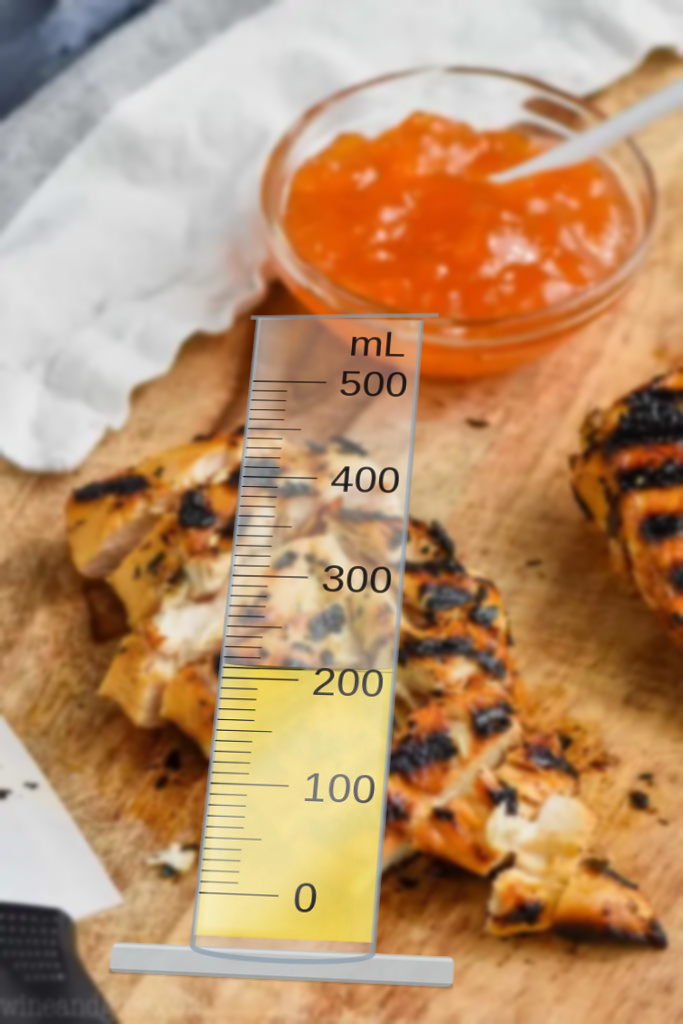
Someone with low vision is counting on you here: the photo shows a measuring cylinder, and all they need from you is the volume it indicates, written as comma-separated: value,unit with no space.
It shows 210,mL
